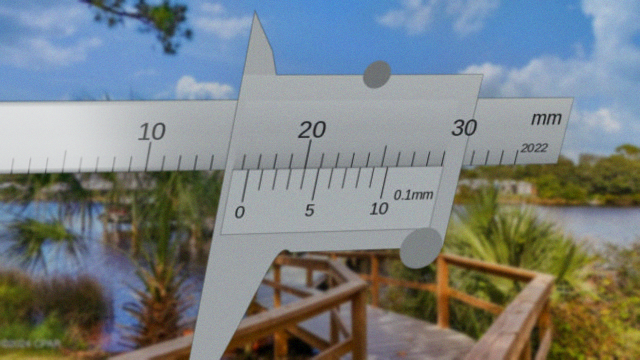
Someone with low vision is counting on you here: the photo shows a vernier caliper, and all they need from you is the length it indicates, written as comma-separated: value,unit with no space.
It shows 16.4,mm
